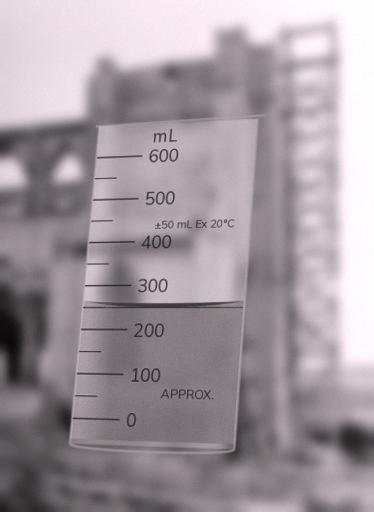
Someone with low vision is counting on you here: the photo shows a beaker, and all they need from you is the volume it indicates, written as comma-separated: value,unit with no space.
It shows 250,mL
